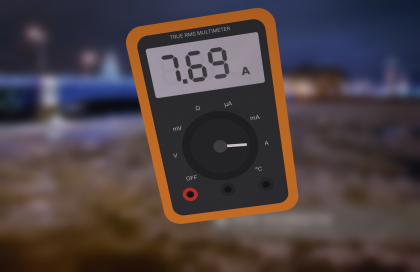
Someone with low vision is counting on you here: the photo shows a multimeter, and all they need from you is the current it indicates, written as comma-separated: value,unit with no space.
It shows 7.69,A
